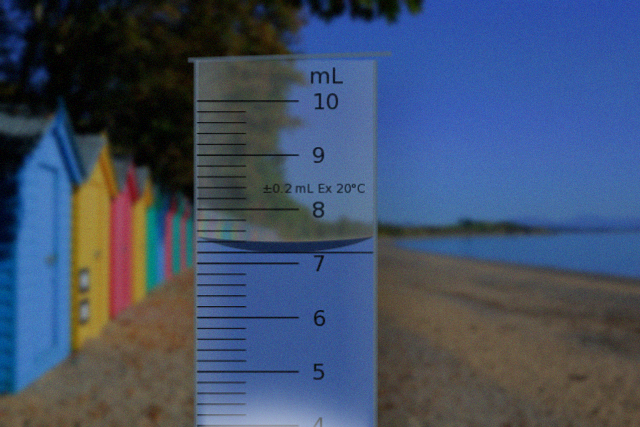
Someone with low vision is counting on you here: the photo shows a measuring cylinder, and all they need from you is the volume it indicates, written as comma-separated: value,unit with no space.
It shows 7.2,mL
